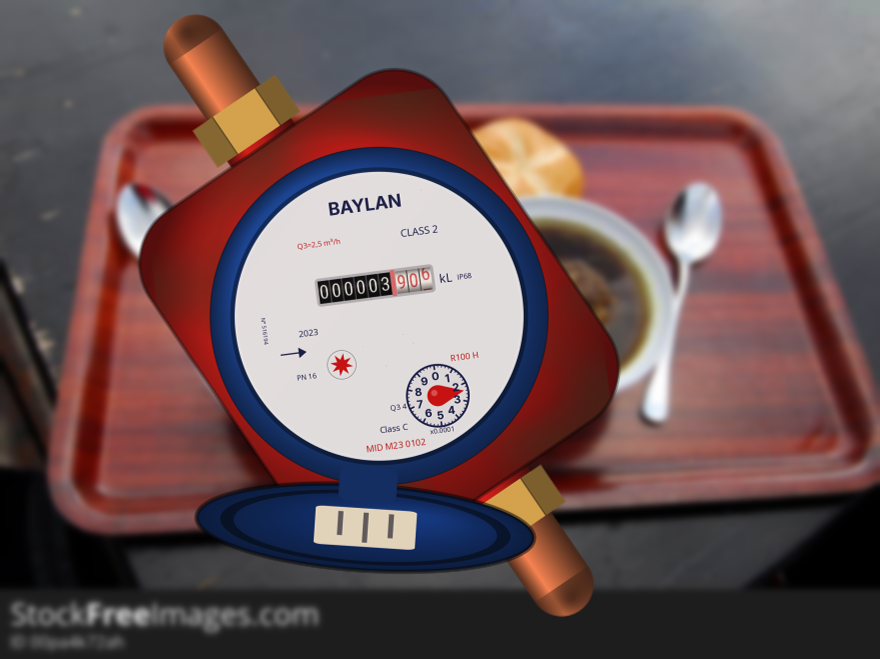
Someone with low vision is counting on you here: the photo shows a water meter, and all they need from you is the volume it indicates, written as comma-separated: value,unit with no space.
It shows 3.9062,kL
